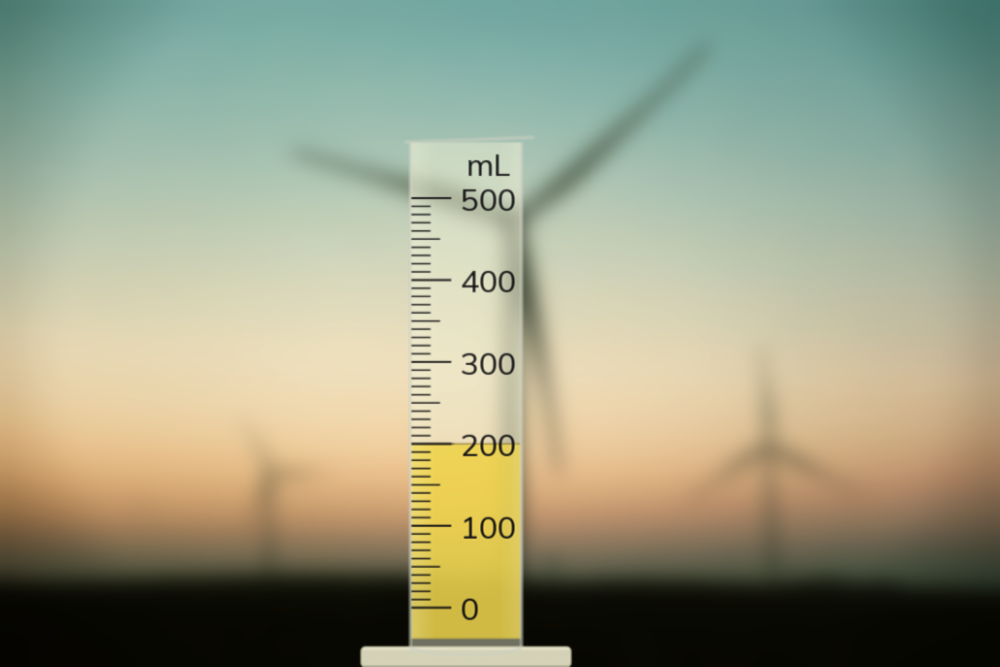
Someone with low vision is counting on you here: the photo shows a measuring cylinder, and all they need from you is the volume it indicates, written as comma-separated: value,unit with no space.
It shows 200,mL
